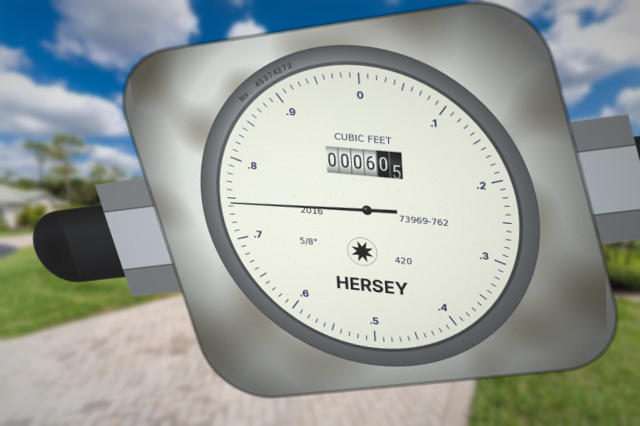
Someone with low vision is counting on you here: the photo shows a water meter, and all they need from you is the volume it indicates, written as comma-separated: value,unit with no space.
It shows 604.74,ft³
